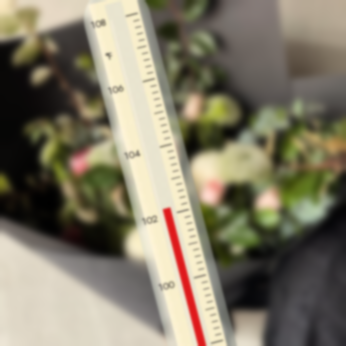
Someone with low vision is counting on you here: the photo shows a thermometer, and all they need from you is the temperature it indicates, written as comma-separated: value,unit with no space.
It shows 102.2,°F
